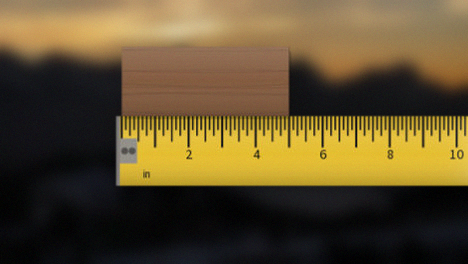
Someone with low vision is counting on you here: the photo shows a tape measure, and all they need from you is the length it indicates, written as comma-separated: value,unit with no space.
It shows 5,in
